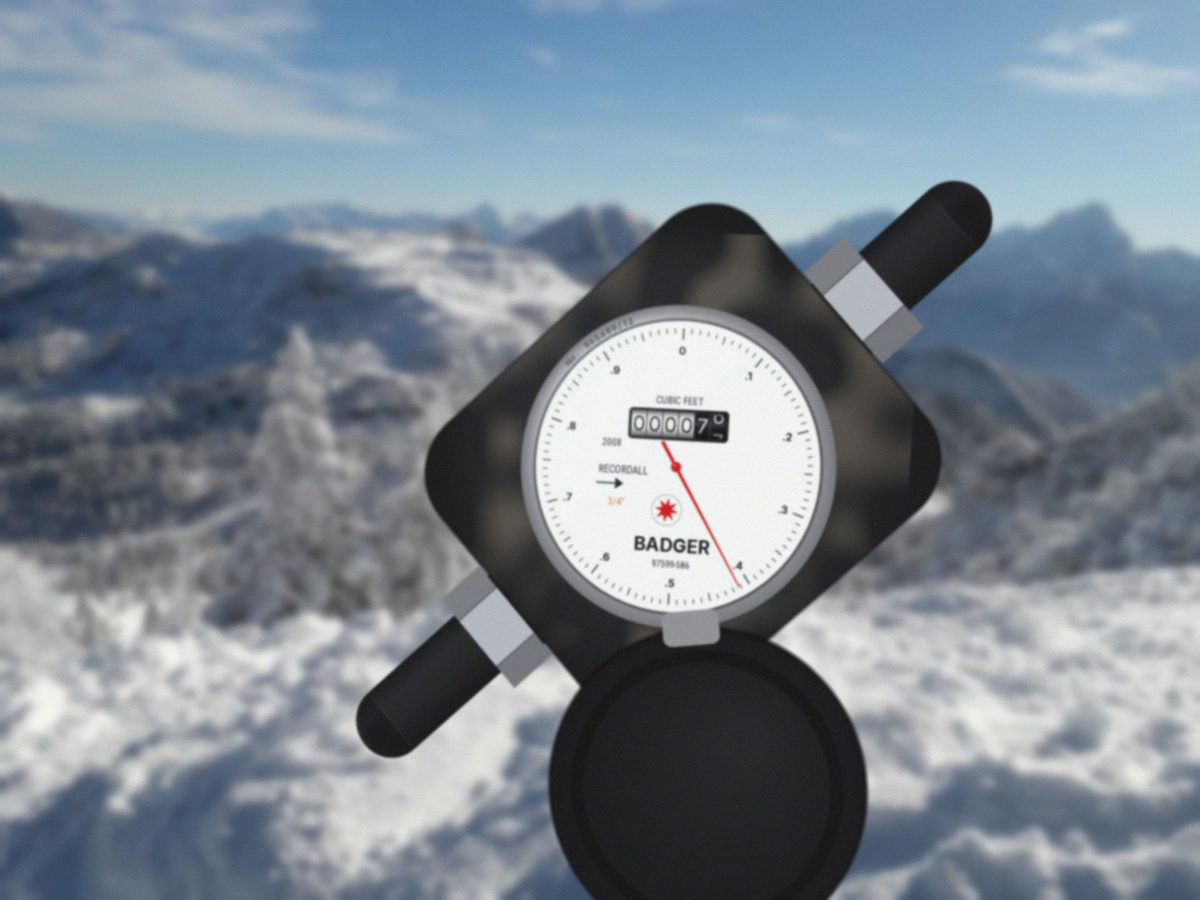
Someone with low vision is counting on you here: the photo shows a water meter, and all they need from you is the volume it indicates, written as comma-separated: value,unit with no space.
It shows 76.41,ft³
